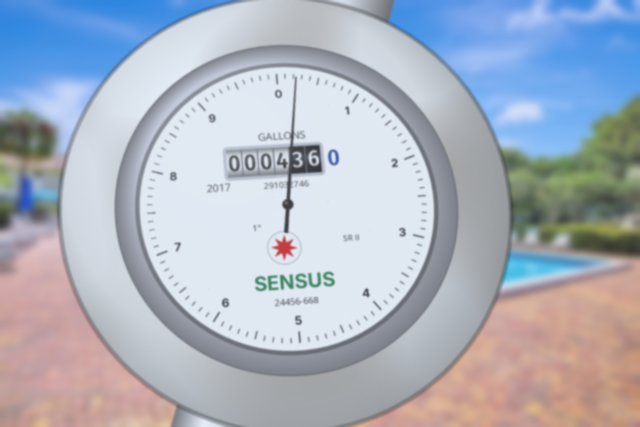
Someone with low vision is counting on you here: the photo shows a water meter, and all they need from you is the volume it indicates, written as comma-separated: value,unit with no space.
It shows 4360.2,gal
